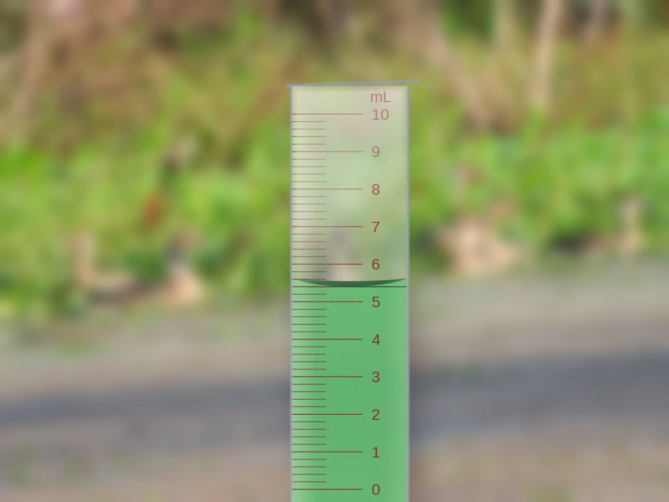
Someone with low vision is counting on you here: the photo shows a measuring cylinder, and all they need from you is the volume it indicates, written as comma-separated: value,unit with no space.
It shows 5.4,mL
